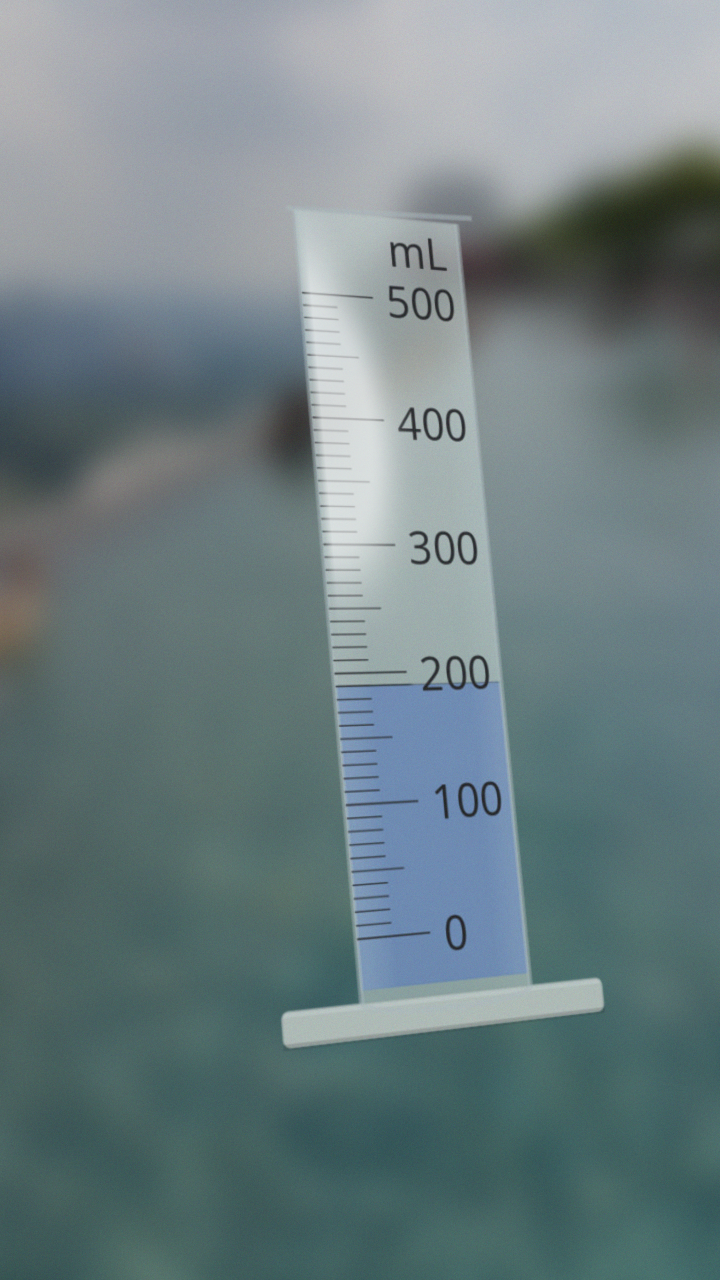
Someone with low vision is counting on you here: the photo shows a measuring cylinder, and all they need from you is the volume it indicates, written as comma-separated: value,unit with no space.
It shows 190,mL
